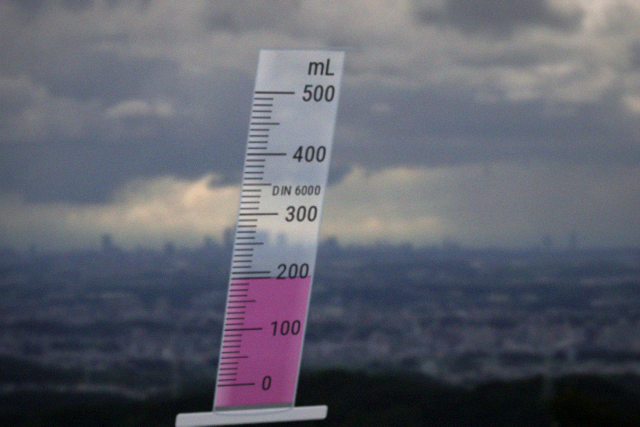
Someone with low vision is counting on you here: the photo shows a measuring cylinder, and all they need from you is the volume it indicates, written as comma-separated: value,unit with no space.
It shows 190,mL
